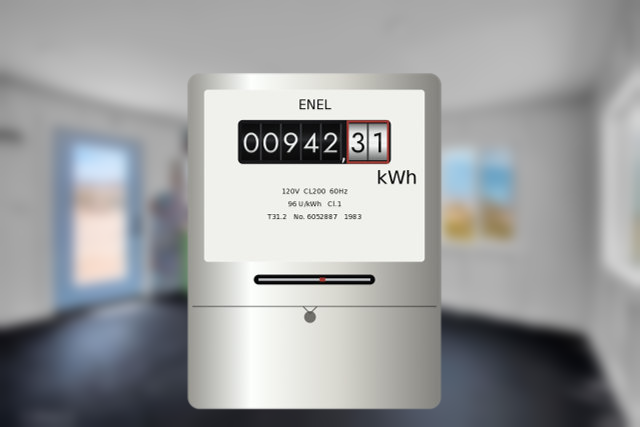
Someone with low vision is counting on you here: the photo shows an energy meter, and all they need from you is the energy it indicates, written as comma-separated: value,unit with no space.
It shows 942.31,kWh
